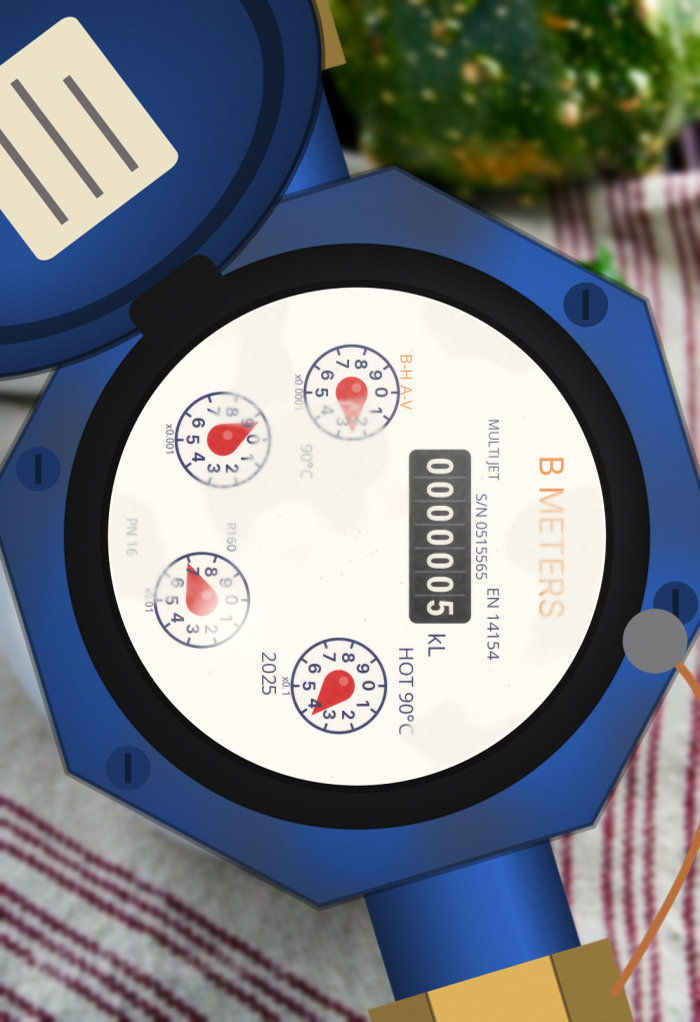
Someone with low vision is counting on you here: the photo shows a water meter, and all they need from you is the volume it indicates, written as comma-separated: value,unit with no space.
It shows 5.3692,kL
